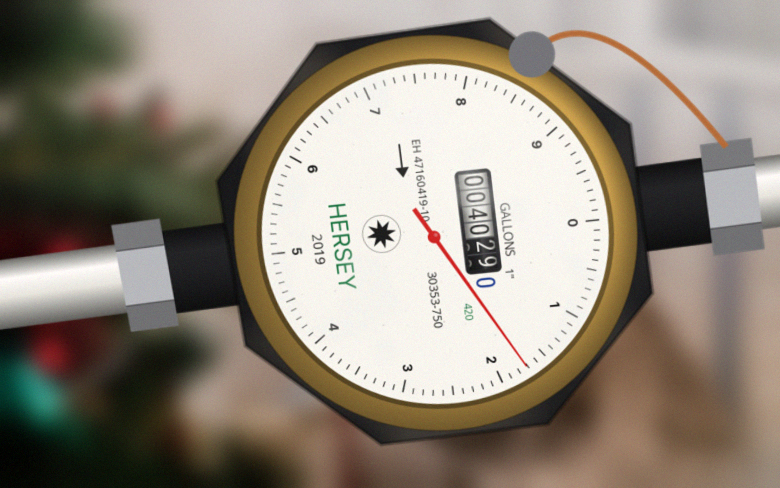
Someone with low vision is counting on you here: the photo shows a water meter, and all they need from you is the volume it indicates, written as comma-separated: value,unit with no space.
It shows 40291.7,gal
